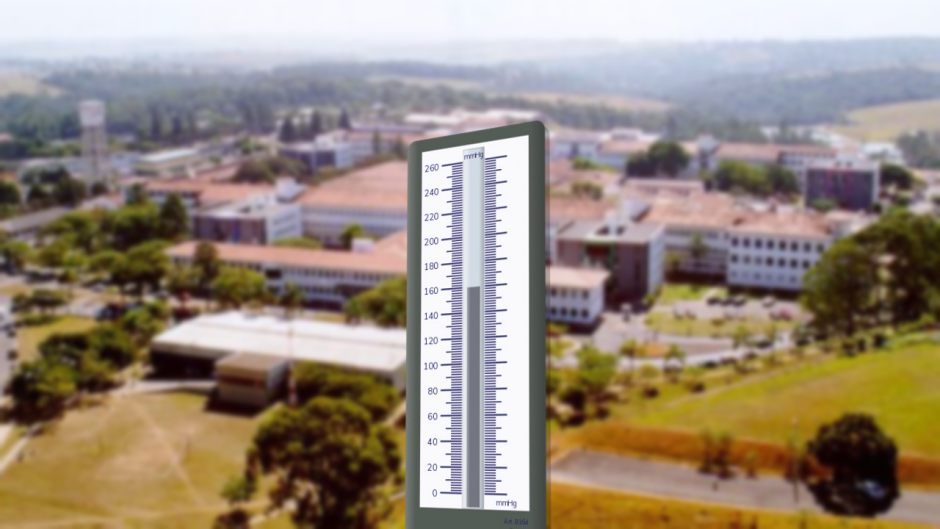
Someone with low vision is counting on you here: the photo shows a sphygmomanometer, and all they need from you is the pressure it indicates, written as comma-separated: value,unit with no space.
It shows 160,mmHg
